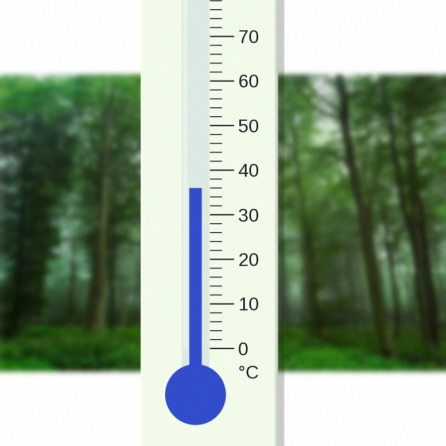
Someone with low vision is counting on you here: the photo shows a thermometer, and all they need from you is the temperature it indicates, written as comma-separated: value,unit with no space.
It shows 36,°C
